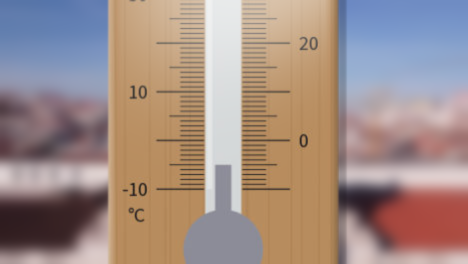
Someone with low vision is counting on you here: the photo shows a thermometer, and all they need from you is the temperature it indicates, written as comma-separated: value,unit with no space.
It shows -5,°C
